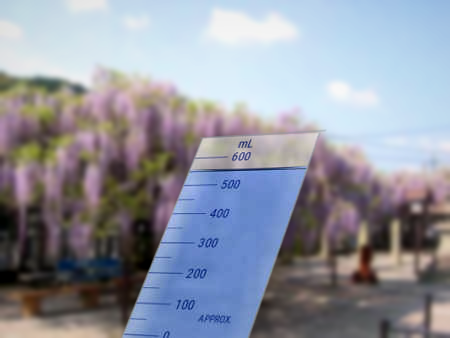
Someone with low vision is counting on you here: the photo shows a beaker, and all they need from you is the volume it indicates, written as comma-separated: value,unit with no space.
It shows 550,mL
